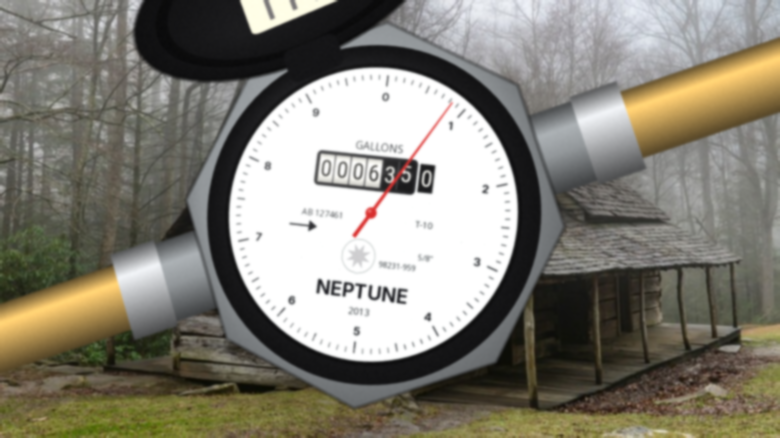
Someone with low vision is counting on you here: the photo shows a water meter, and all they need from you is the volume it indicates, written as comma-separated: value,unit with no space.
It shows 6350.8,gal
